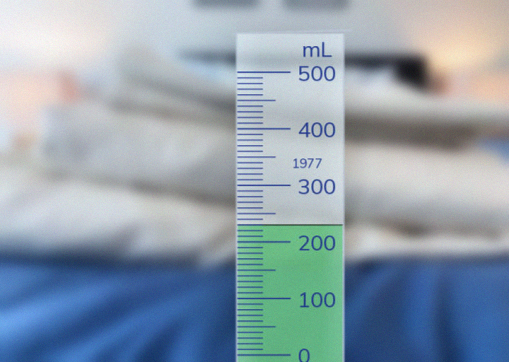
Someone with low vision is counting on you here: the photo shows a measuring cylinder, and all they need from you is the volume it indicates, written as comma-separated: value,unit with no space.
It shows 230,mL
